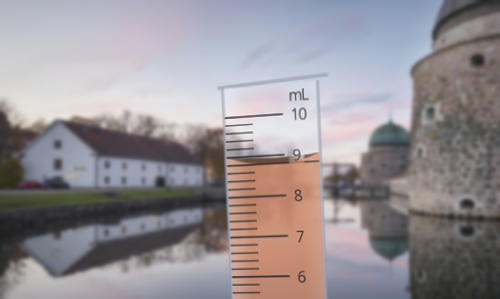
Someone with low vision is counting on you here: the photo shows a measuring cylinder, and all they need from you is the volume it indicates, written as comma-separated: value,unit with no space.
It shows 8.8,mL
